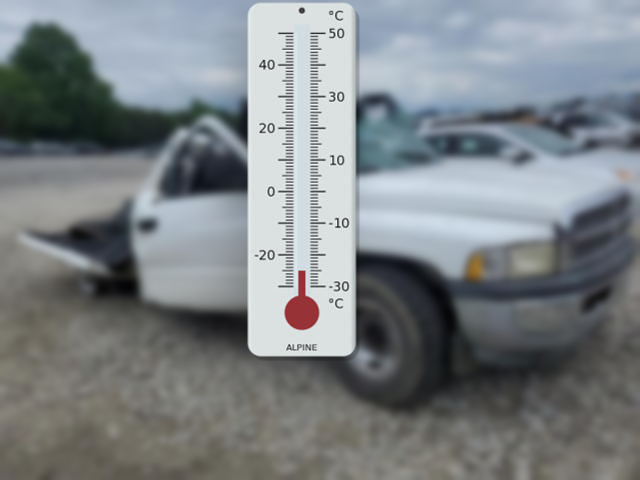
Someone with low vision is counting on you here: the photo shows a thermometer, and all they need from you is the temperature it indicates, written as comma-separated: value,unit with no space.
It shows -25,°C
